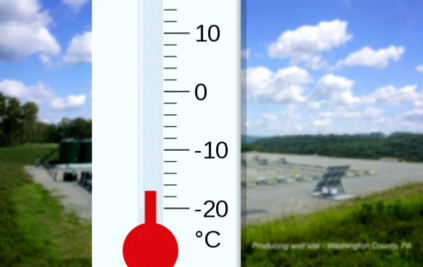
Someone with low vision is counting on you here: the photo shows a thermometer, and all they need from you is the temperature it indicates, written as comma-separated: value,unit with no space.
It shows -17,°C
